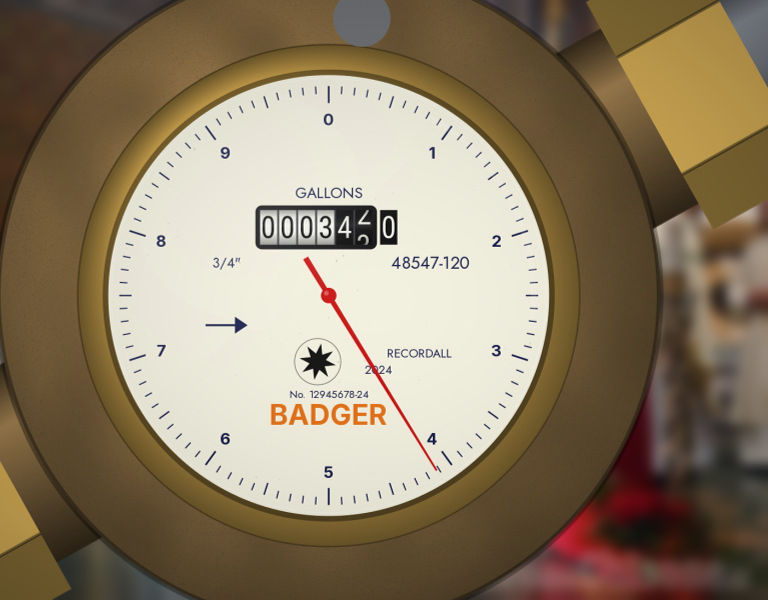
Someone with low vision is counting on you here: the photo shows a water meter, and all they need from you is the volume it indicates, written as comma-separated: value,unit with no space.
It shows 3424.1,gal
